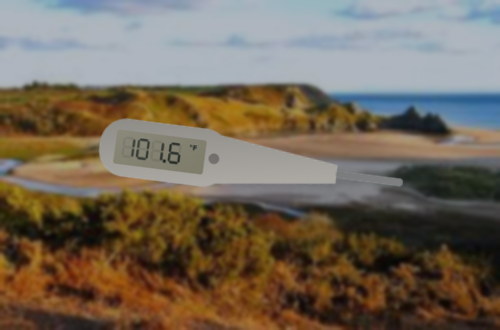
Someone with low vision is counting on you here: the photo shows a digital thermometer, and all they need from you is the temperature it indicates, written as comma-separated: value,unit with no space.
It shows 101.6,°F
